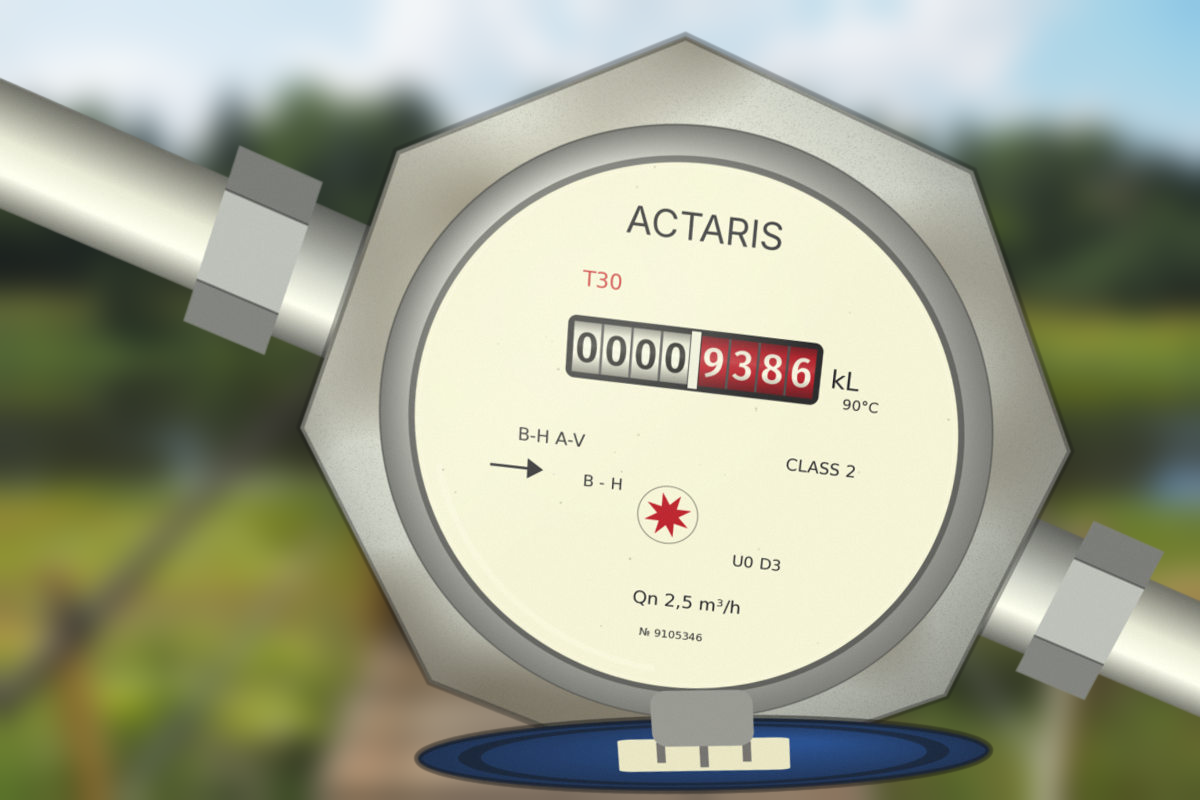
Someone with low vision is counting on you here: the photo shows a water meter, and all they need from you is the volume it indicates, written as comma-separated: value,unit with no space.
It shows 0.9386,kL
